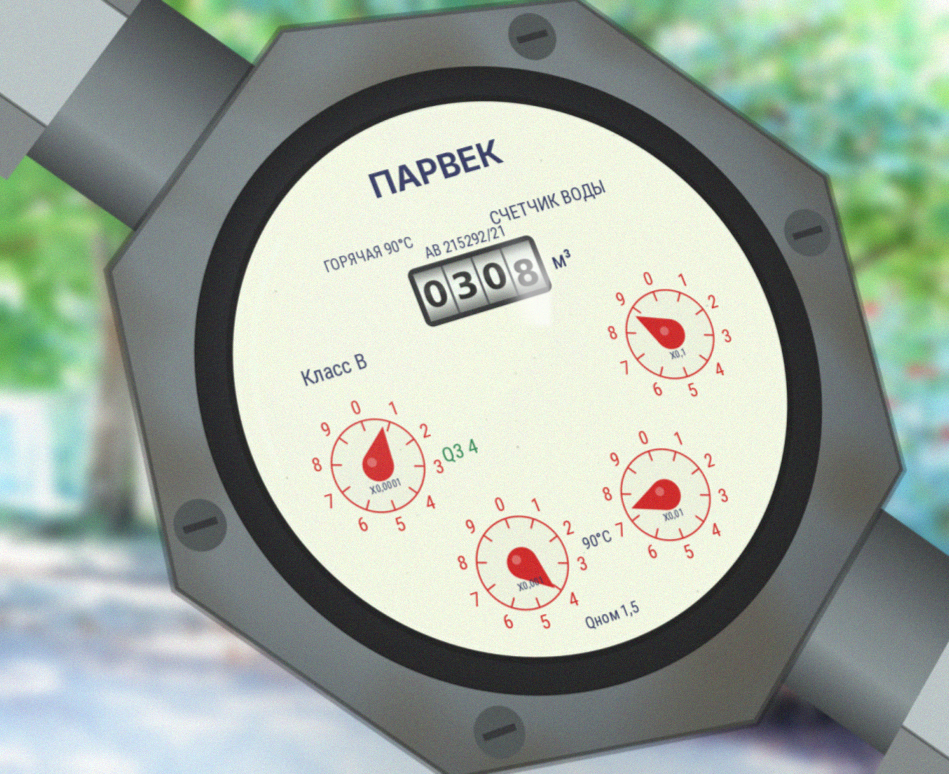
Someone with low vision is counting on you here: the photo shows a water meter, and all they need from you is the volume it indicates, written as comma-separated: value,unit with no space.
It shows 307.8740,m³
